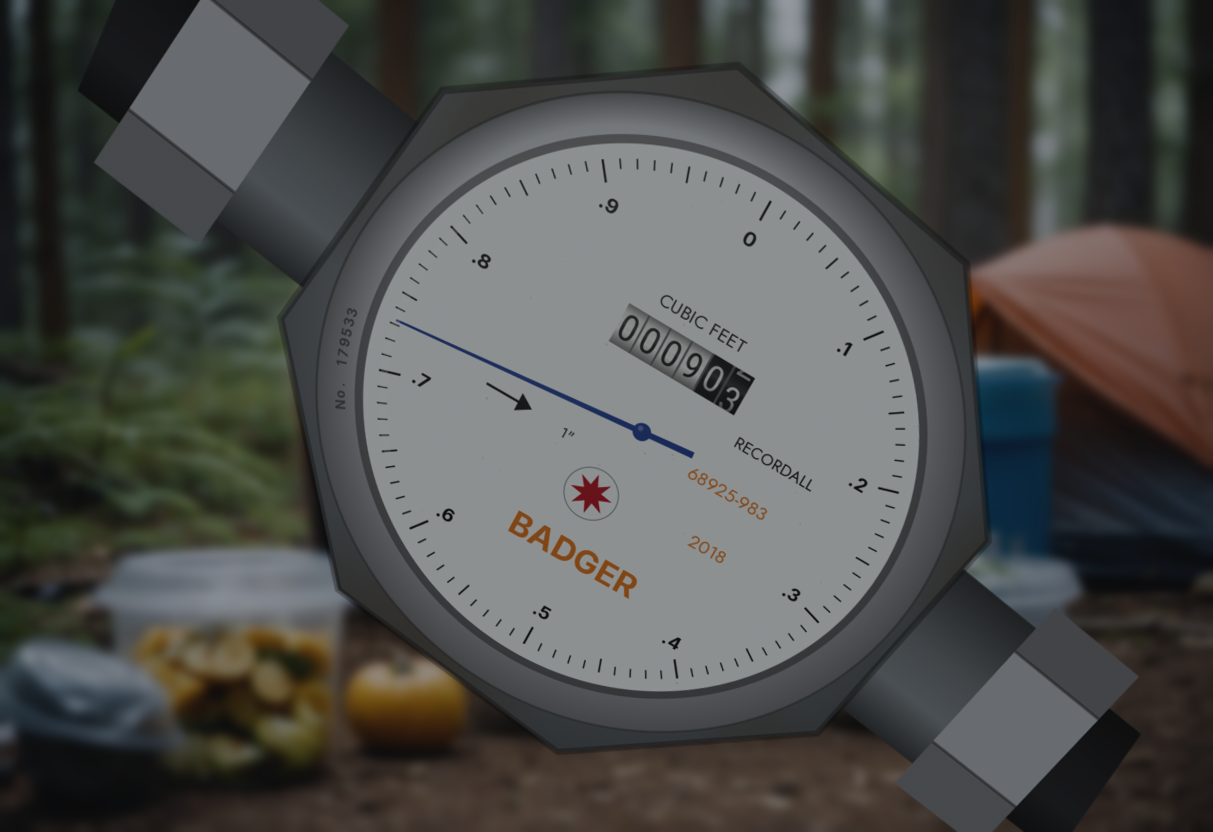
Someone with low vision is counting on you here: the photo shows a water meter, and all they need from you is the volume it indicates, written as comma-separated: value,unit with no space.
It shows 902.73,ft³
